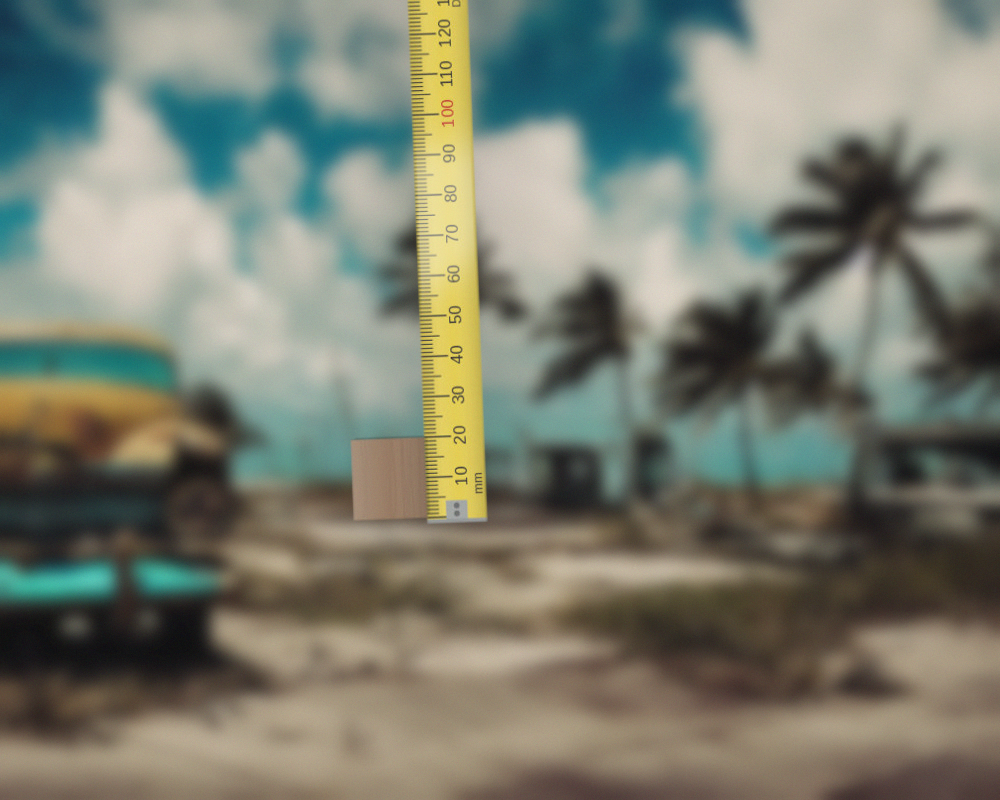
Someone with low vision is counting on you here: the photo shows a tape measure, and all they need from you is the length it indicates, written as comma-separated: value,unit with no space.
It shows 20,mm
